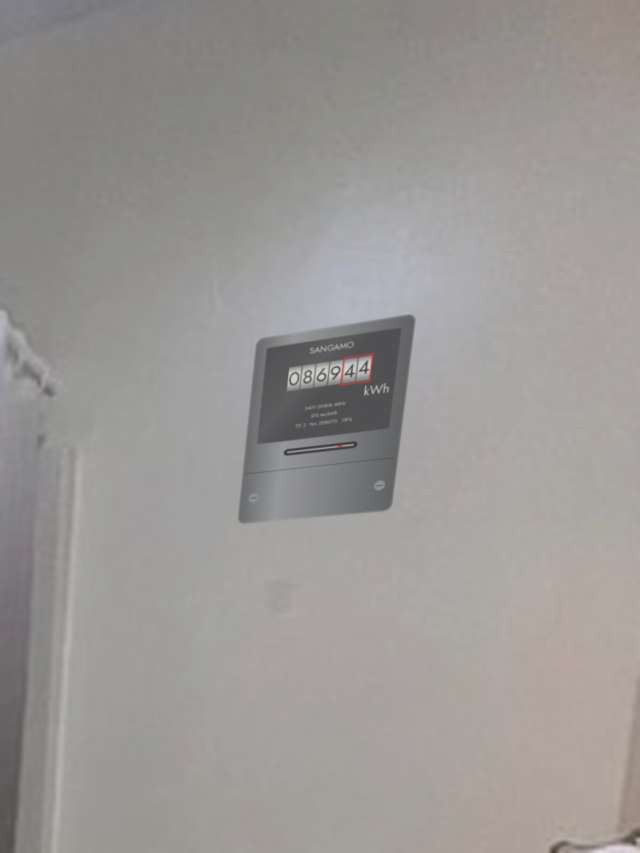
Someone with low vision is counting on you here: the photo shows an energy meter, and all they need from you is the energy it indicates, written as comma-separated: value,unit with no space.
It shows 869.44,kWh
